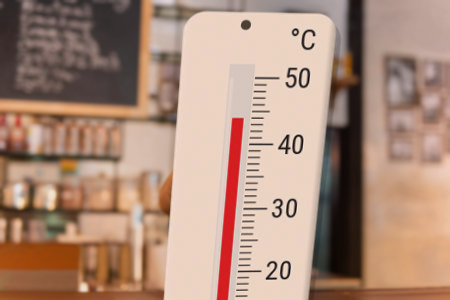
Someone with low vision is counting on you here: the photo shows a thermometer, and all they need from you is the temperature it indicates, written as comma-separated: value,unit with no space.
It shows 44,°C
